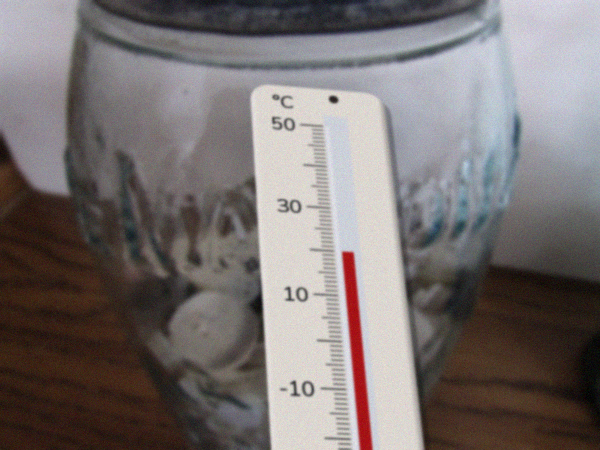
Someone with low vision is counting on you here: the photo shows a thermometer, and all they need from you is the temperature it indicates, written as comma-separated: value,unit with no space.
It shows 20,°C
